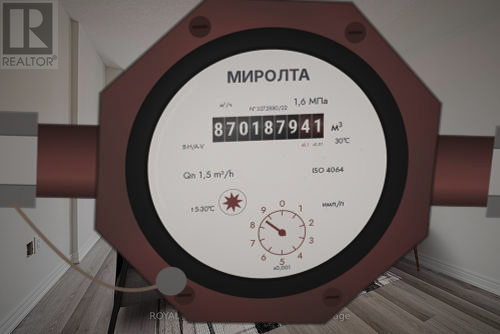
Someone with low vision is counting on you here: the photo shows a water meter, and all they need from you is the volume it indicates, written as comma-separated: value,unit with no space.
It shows 8701879.418,m³
